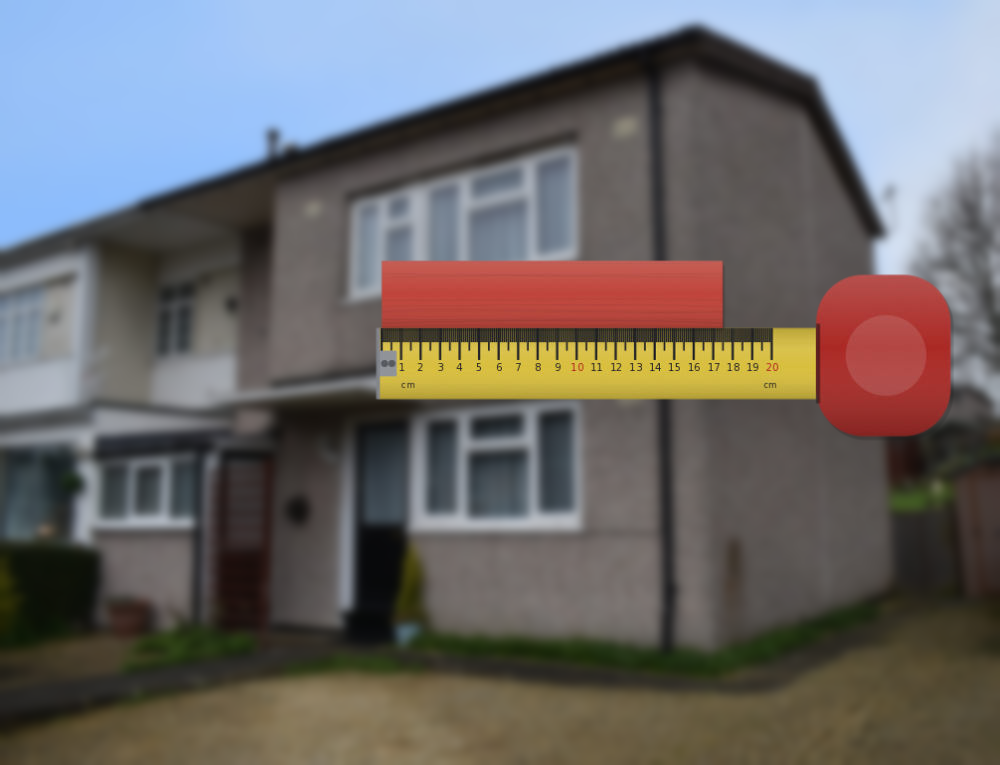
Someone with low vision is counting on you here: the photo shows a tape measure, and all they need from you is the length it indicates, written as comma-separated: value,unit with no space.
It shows 17.5,cm
